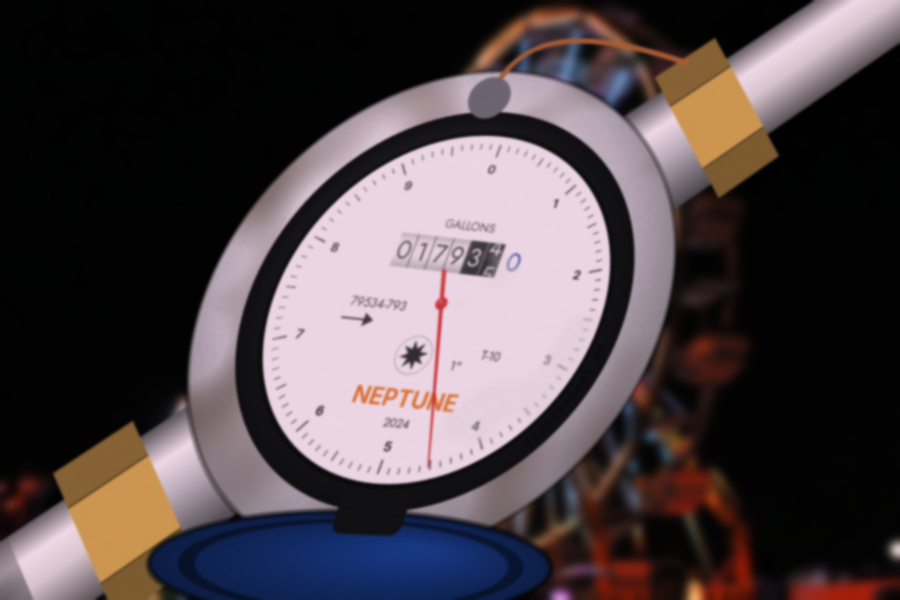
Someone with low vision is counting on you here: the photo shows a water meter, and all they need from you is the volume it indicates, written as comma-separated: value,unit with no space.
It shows 179344.5,gal
